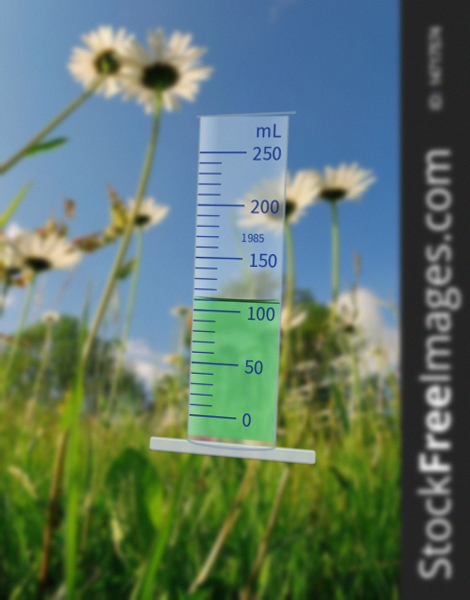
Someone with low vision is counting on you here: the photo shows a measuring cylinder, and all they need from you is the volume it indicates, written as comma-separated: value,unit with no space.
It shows 110,mL
